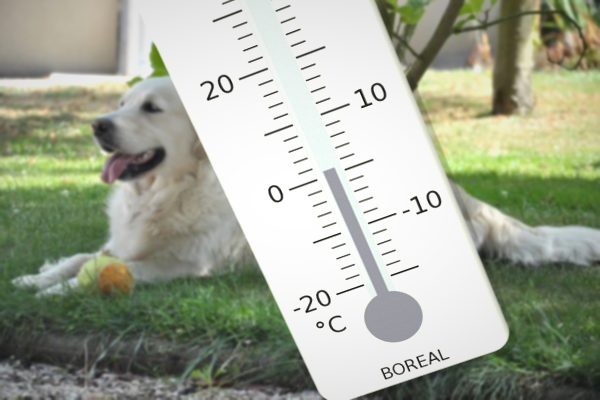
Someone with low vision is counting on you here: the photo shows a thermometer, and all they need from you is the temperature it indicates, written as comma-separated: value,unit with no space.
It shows 1,°C
